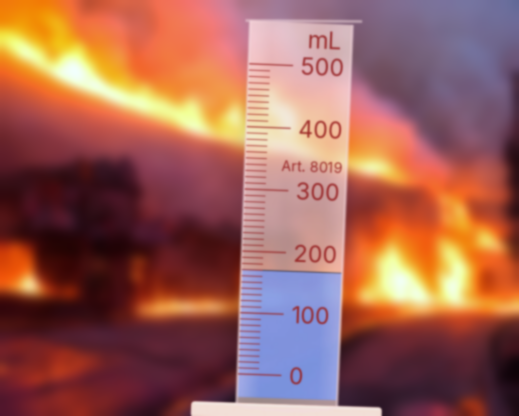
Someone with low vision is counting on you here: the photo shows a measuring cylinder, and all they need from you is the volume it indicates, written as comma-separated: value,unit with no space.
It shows 170,mL
